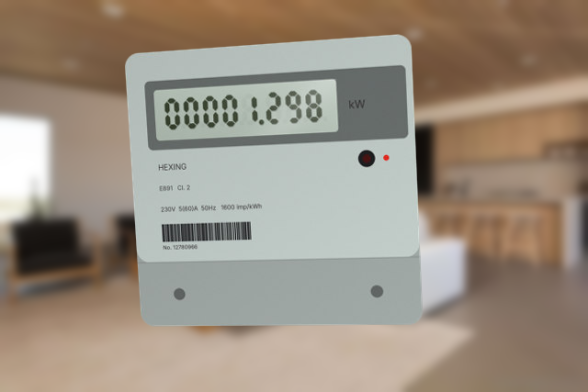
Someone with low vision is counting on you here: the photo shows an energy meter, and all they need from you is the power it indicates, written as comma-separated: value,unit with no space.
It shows 1.298,kW
